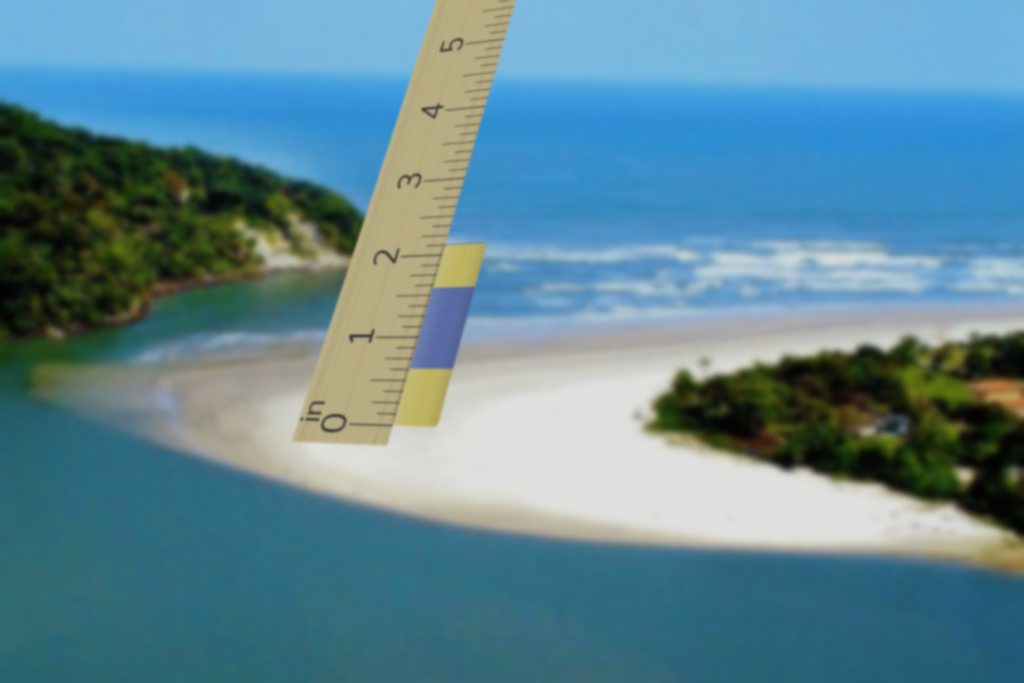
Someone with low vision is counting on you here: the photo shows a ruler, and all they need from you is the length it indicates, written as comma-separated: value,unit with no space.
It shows 2.125,in
